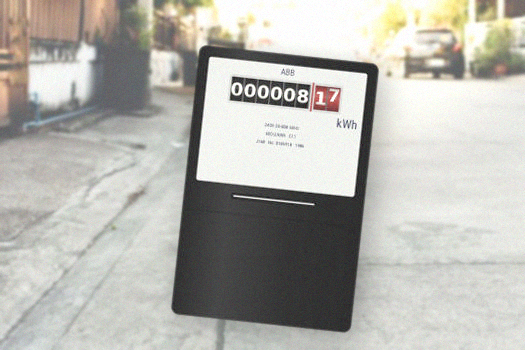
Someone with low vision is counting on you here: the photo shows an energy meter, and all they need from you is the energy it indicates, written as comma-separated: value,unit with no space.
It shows 8.17,kWh
